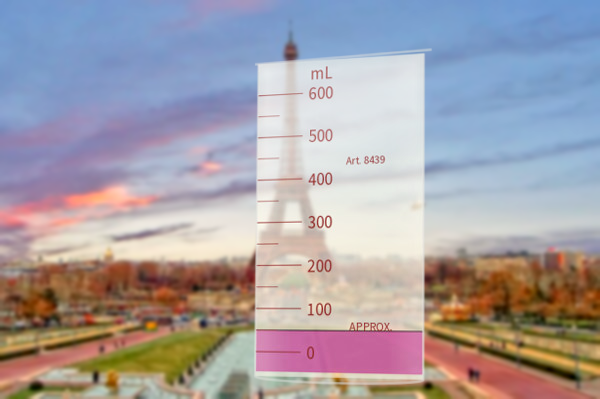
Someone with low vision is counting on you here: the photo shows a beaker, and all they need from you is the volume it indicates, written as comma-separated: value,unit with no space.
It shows 50,mL
